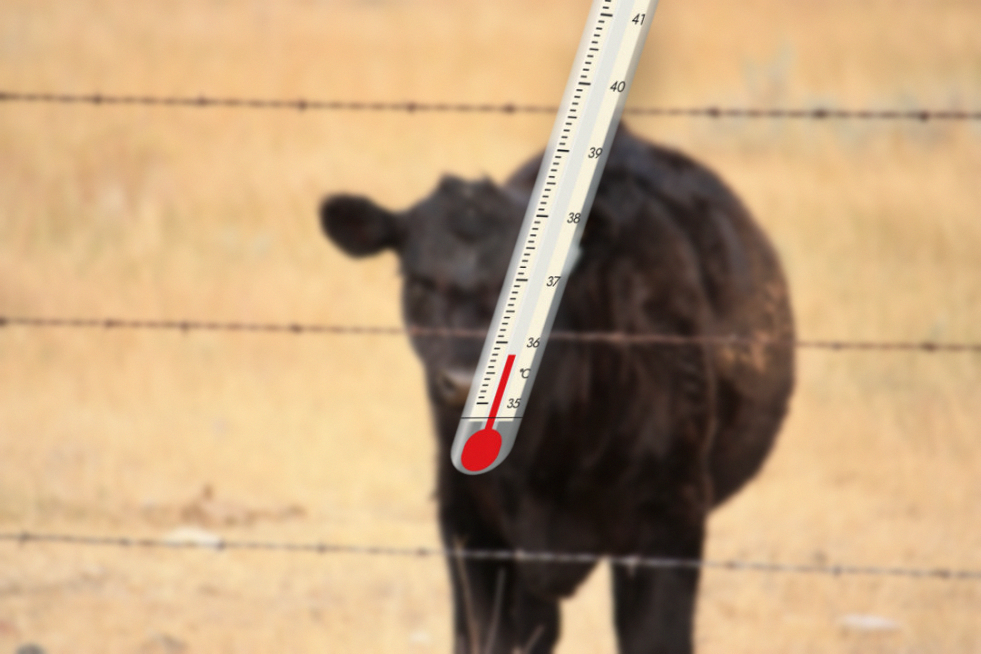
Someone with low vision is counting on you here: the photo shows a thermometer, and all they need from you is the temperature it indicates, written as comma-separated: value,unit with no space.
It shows 35.8,°C
